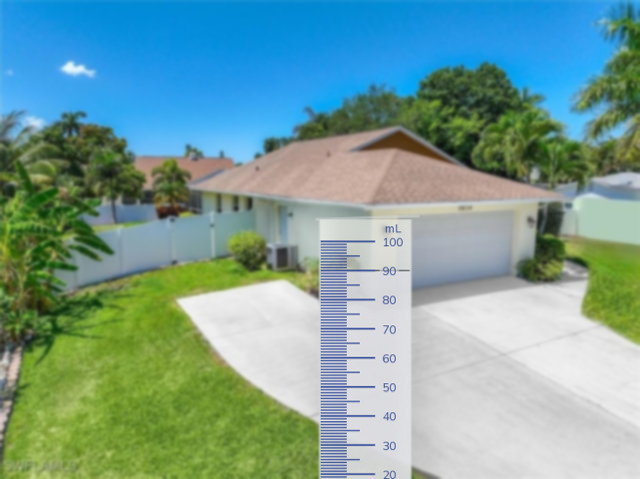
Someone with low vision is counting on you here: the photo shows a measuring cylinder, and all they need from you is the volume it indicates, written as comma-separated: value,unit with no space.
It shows 90,mL
